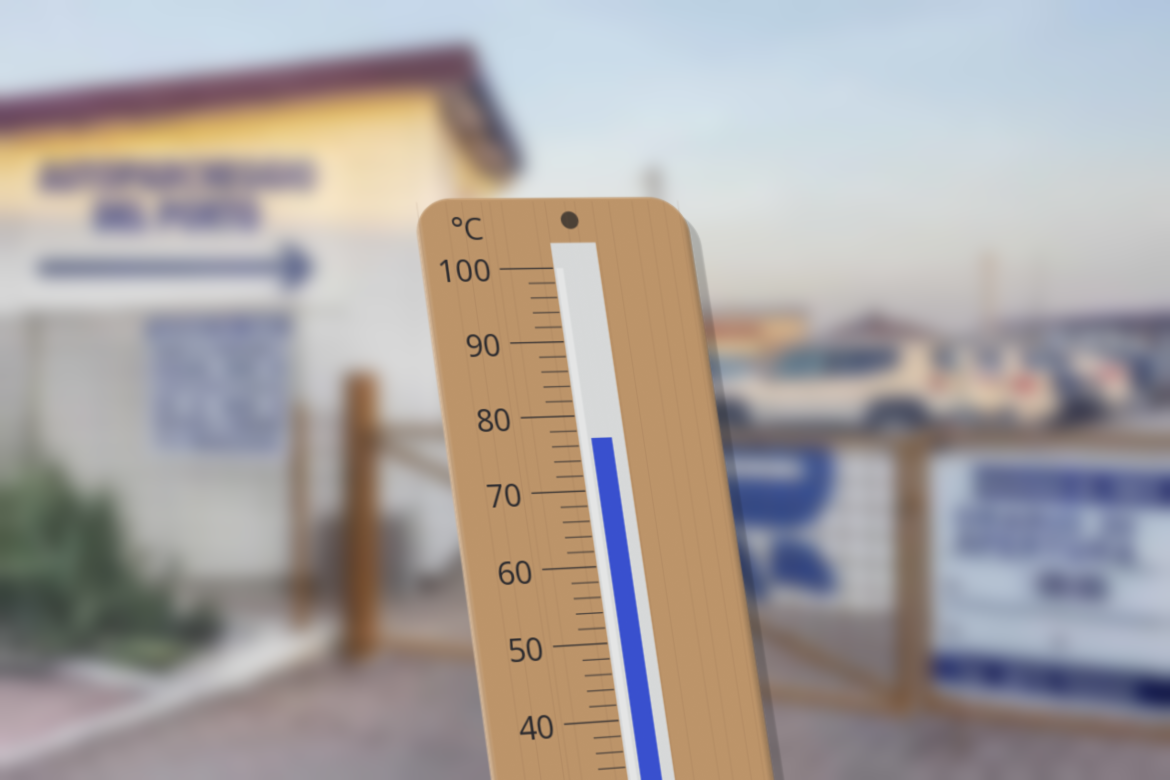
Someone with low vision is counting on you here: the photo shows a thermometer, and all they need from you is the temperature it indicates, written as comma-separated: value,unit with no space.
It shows 77,°C
